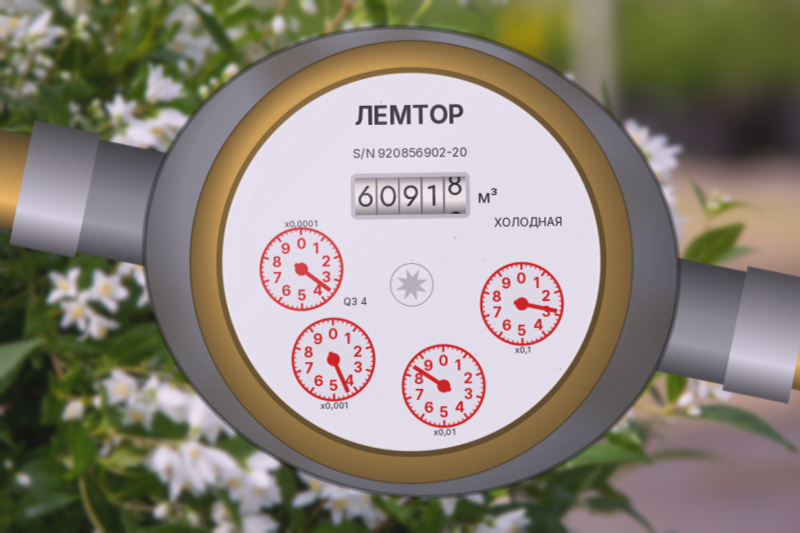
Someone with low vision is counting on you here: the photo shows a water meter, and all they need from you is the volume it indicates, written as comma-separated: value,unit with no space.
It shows 60918.2843,m³
